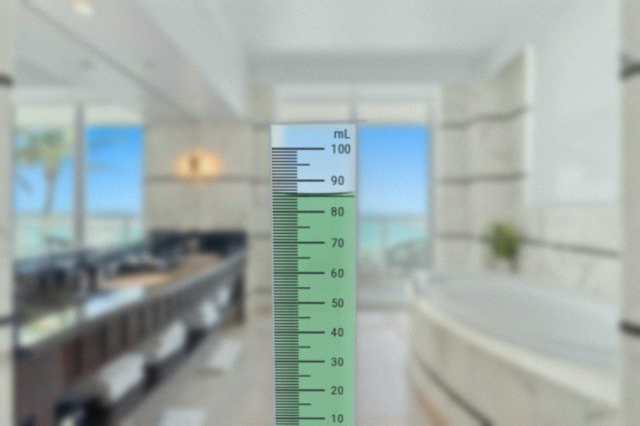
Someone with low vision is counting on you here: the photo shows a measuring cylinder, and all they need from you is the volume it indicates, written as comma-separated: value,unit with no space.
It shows 85,mL
